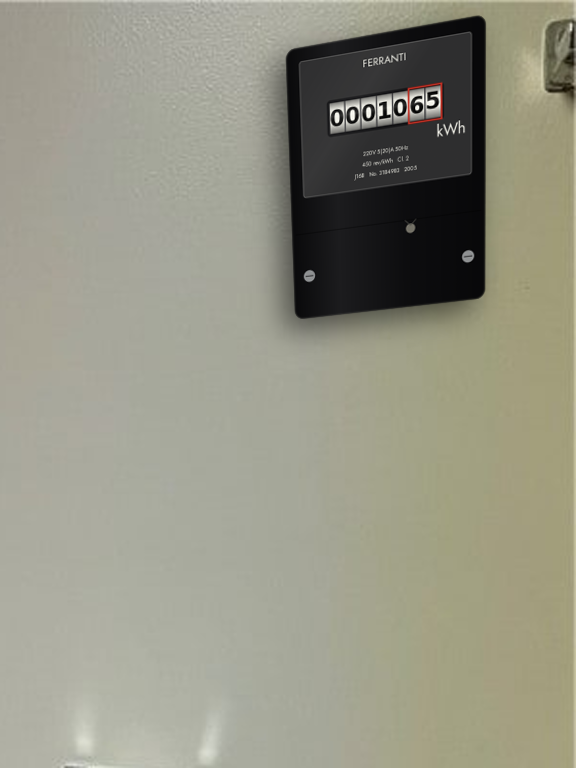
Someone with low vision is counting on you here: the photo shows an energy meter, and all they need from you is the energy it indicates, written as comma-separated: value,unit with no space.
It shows 10.65,kWh
